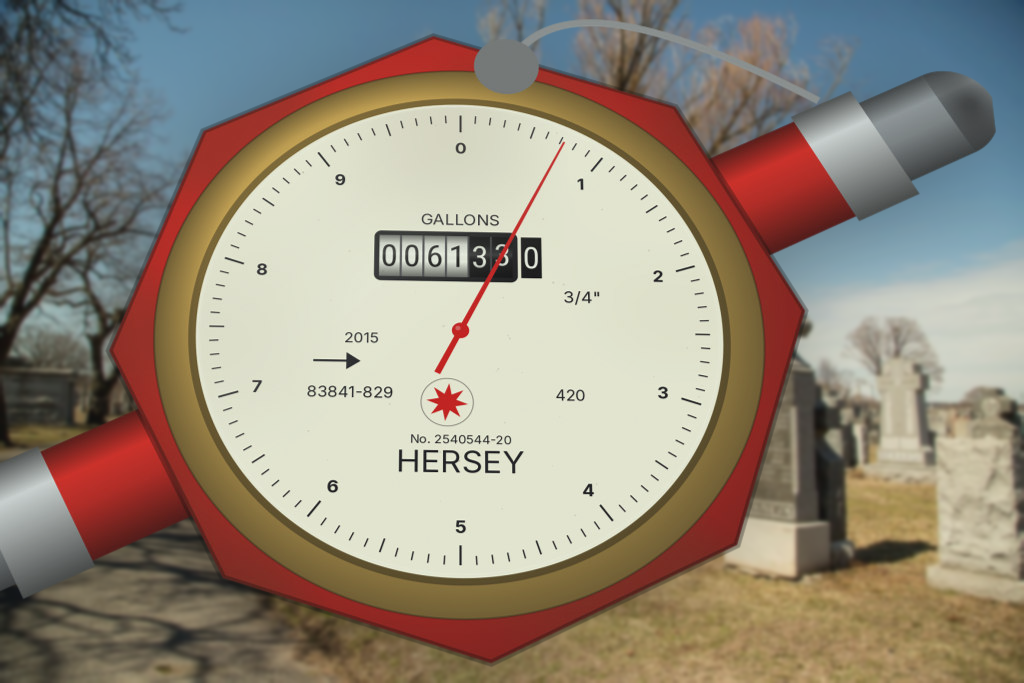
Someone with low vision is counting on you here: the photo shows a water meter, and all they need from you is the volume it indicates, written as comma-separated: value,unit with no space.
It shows 61330.7,gal
